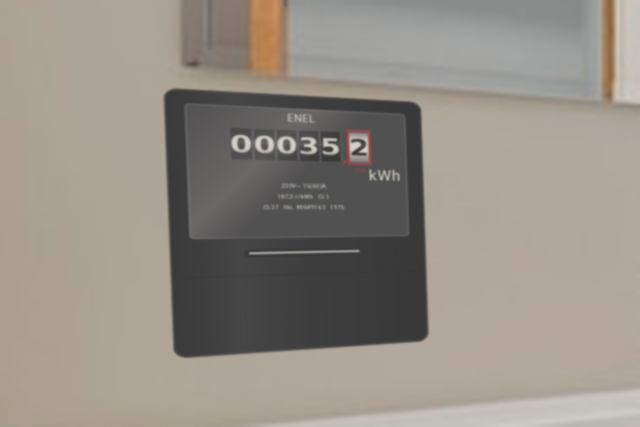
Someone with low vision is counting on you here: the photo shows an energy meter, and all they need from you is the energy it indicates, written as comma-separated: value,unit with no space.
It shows 35.2,kWh
